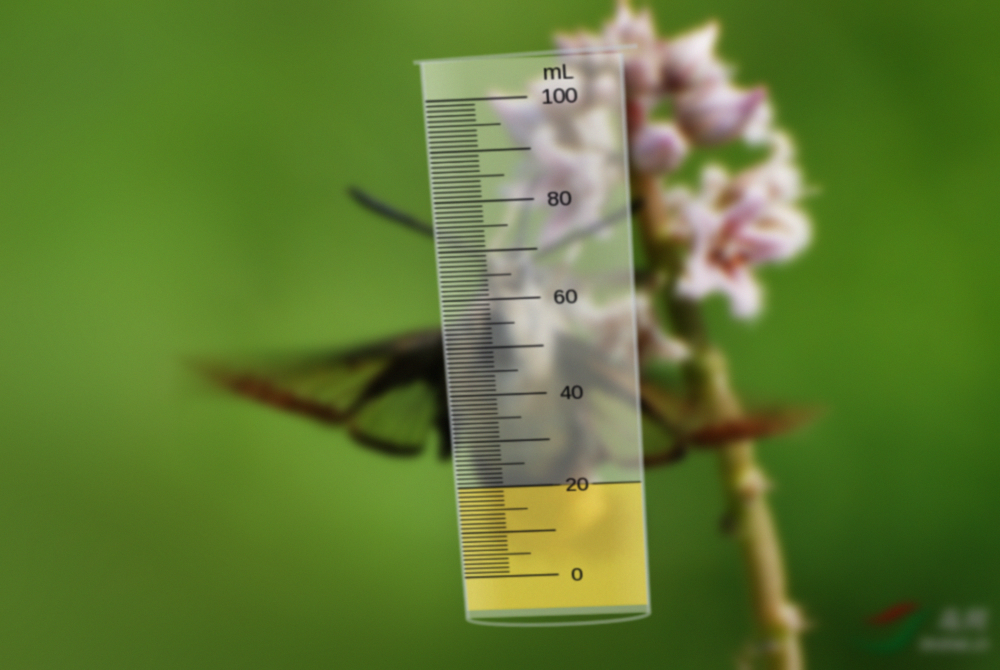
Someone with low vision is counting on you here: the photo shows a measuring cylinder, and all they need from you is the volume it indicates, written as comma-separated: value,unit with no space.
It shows 20,mL
